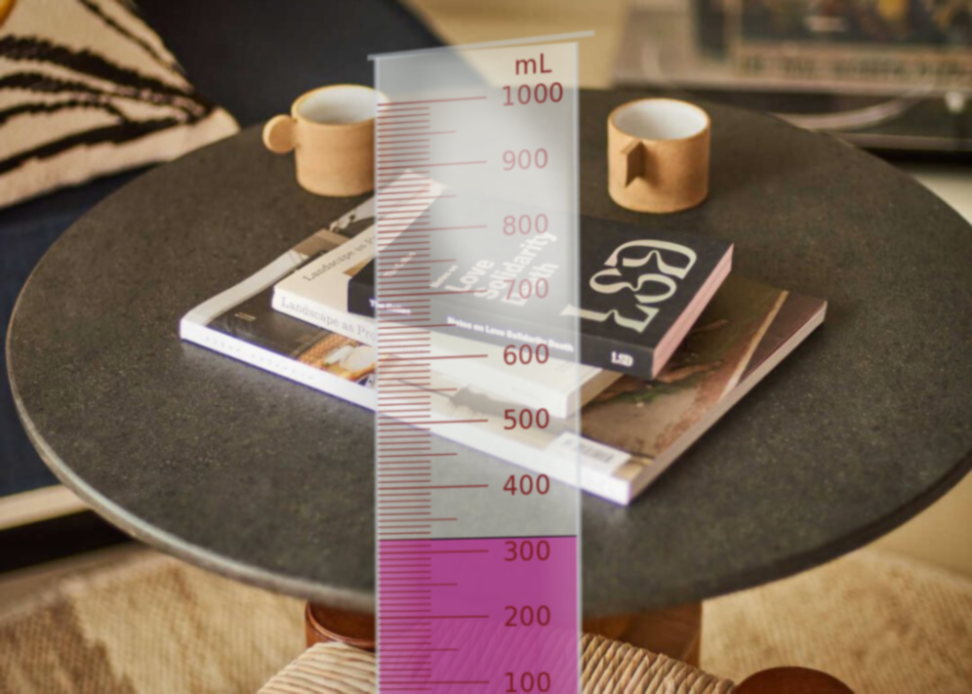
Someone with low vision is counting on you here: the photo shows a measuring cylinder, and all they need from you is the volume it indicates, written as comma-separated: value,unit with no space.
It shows 320,mL
